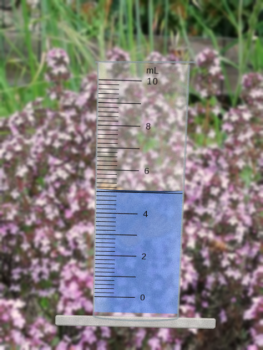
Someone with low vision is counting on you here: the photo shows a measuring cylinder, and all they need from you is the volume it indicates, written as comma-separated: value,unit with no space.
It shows 5,mL
